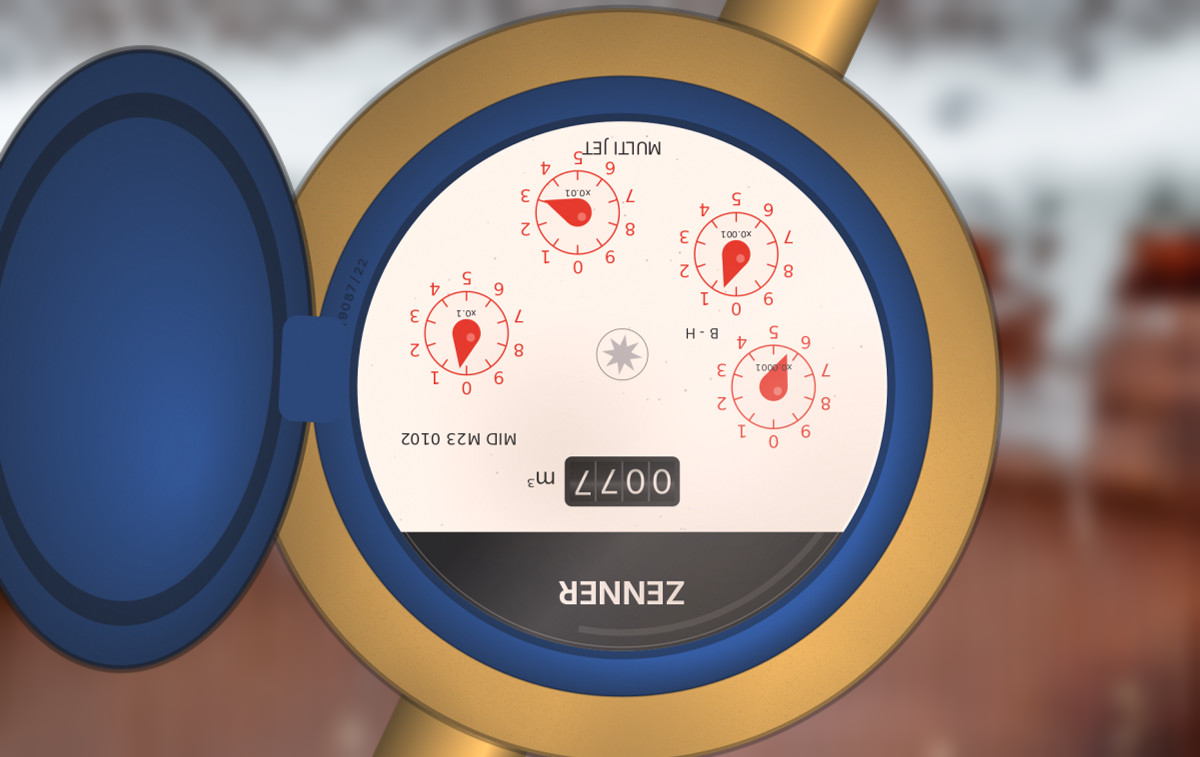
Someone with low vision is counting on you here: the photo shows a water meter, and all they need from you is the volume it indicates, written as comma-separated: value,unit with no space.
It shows 77.0305,m³
